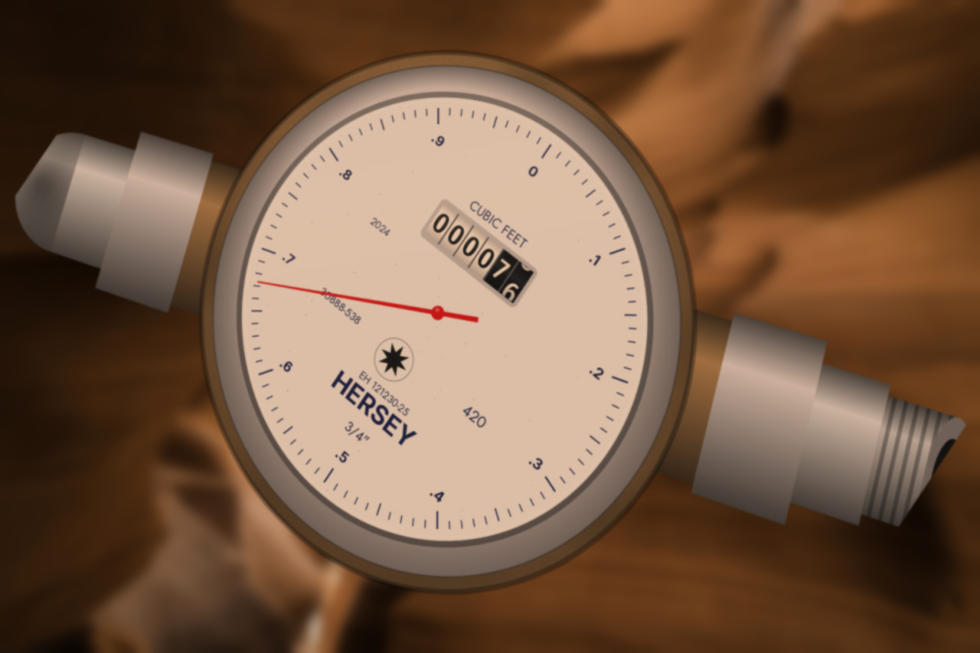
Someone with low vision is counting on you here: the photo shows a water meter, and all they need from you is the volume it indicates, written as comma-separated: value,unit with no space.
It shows 75.67,ft³
